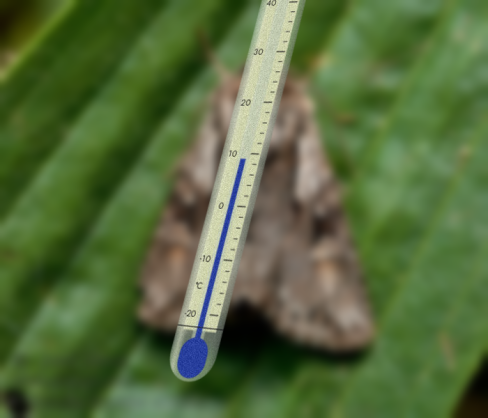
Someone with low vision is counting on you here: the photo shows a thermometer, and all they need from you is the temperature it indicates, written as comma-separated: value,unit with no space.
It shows 9,°C
